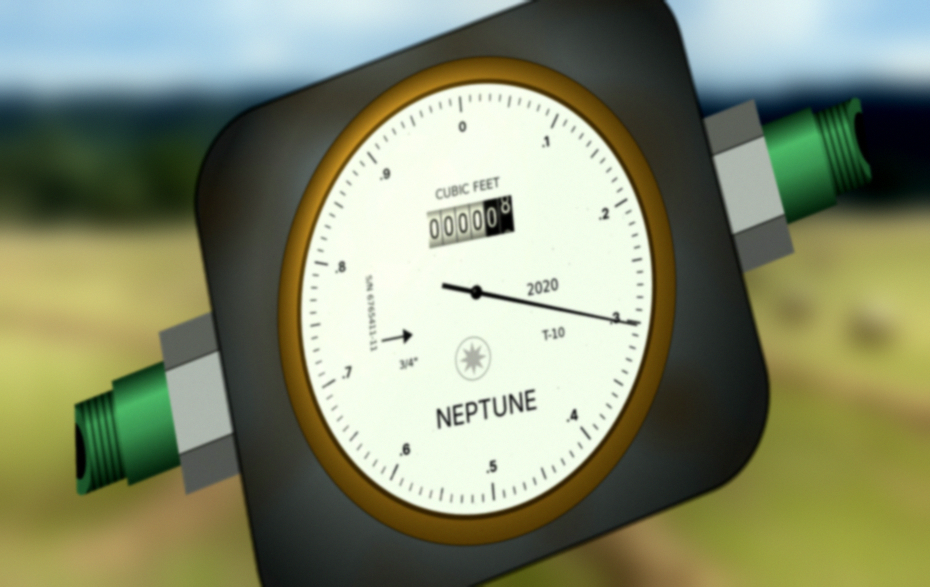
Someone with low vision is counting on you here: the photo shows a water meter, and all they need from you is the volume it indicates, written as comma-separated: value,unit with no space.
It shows 8.30,ft³
